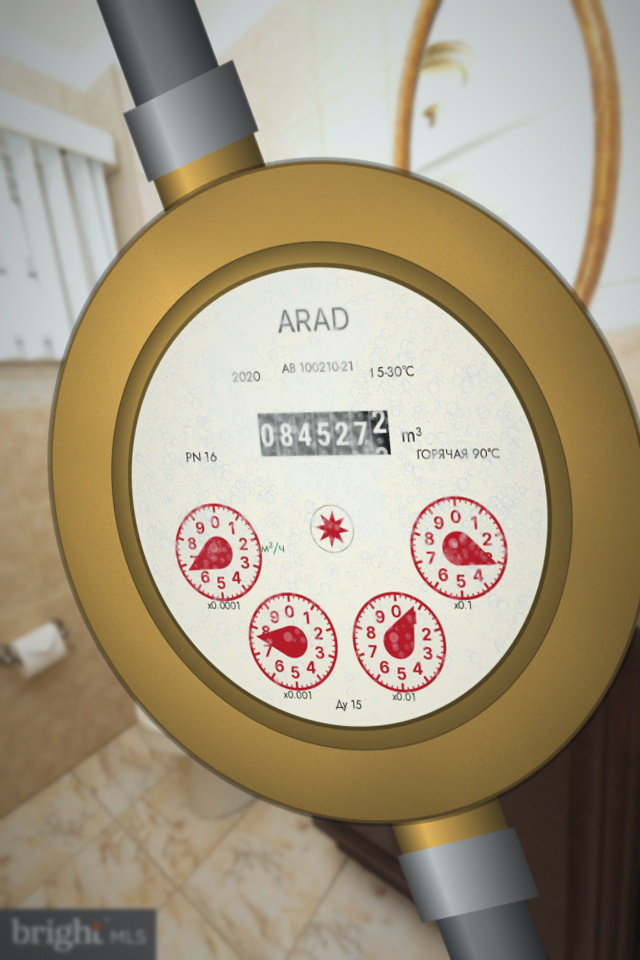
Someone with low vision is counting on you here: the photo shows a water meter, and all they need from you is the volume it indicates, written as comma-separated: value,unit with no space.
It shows 845272.3076,m³
